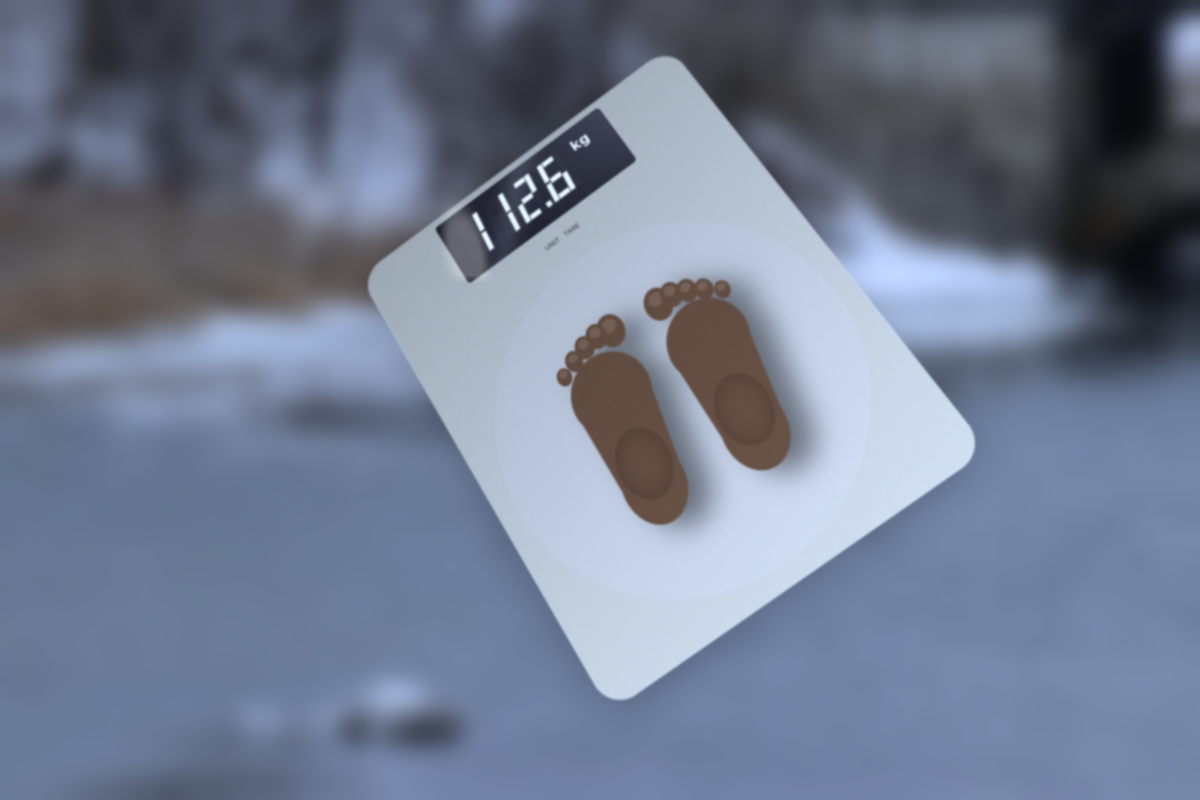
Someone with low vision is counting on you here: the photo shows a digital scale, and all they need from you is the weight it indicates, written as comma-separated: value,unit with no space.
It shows 112.6,kg
